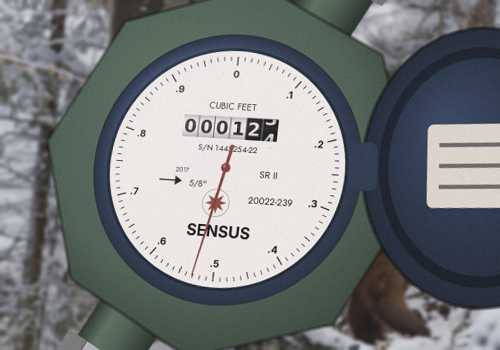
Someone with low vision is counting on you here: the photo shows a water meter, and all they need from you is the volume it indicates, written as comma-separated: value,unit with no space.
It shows 123.53,ft³
